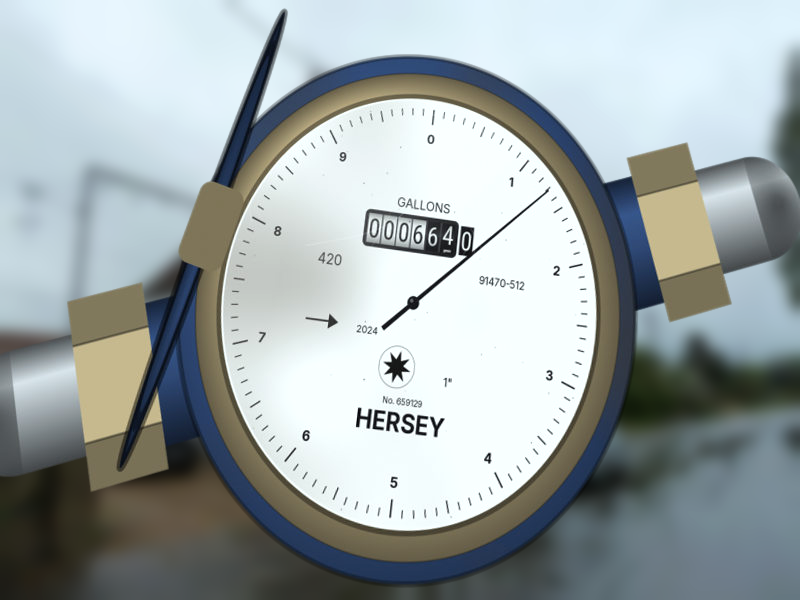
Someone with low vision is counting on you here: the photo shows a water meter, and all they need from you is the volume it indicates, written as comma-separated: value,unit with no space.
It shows 6641.3,gal
